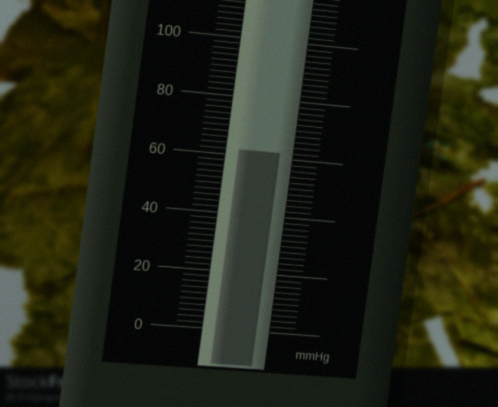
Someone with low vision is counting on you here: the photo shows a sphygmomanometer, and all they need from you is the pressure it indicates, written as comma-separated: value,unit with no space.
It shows 62,mmHg
